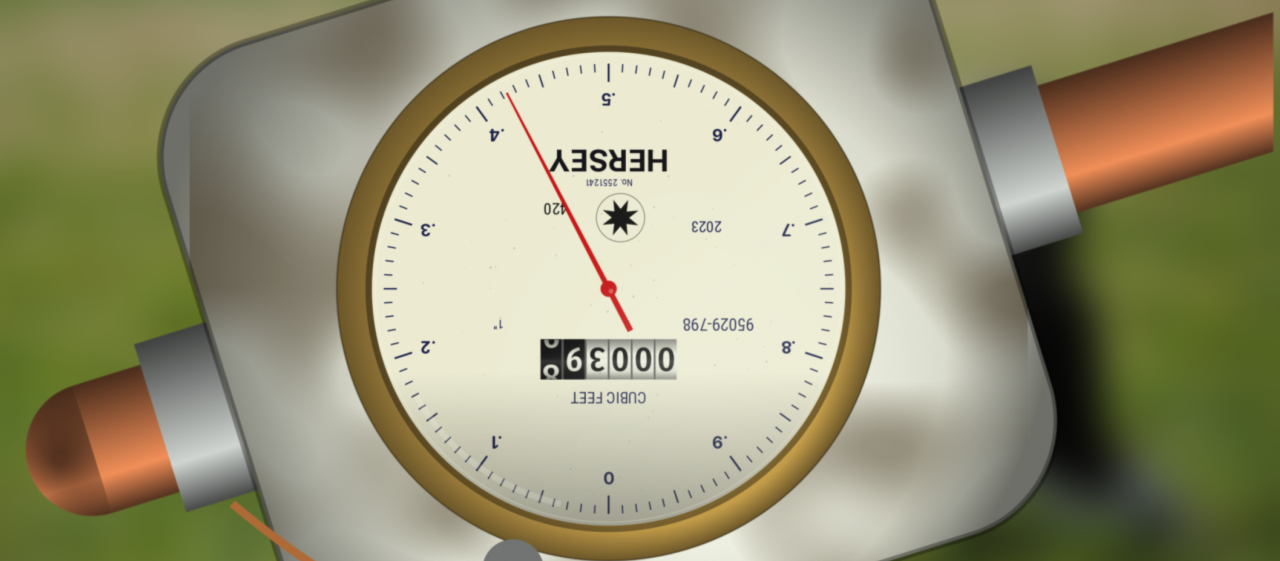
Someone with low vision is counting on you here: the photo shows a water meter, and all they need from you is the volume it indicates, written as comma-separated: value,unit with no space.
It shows 398.42,ft³
